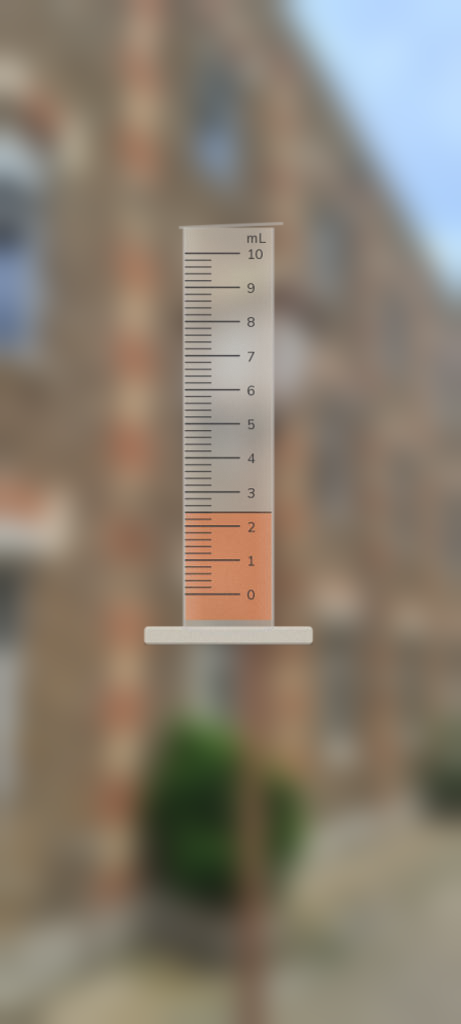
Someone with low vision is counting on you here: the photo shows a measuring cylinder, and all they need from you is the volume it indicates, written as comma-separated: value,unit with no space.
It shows 2.4,mL
